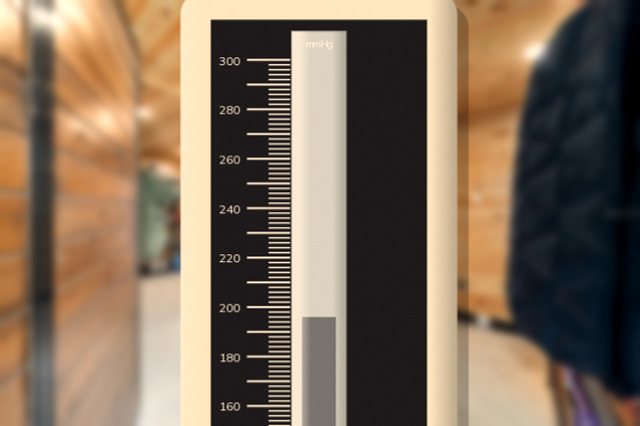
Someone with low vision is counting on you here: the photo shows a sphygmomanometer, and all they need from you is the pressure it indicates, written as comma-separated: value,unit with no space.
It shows 196,mmHg
